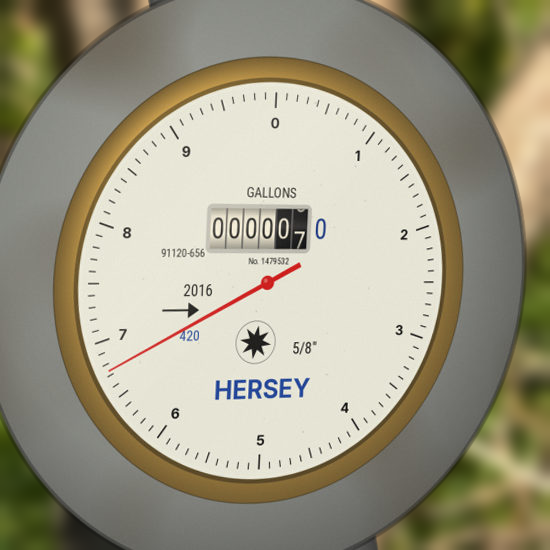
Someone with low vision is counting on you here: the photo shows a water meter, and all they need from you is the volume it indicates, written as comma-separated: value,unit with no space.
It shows 66.7,gal
